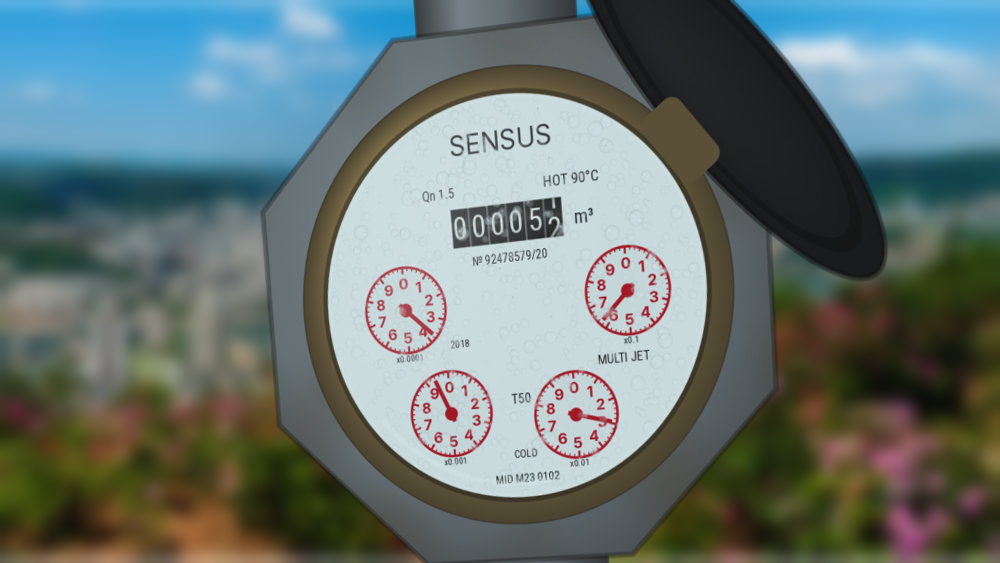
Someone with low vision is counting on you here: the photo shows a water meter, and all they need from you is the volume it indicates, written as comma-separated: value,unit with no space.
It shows 51.6293,m³
